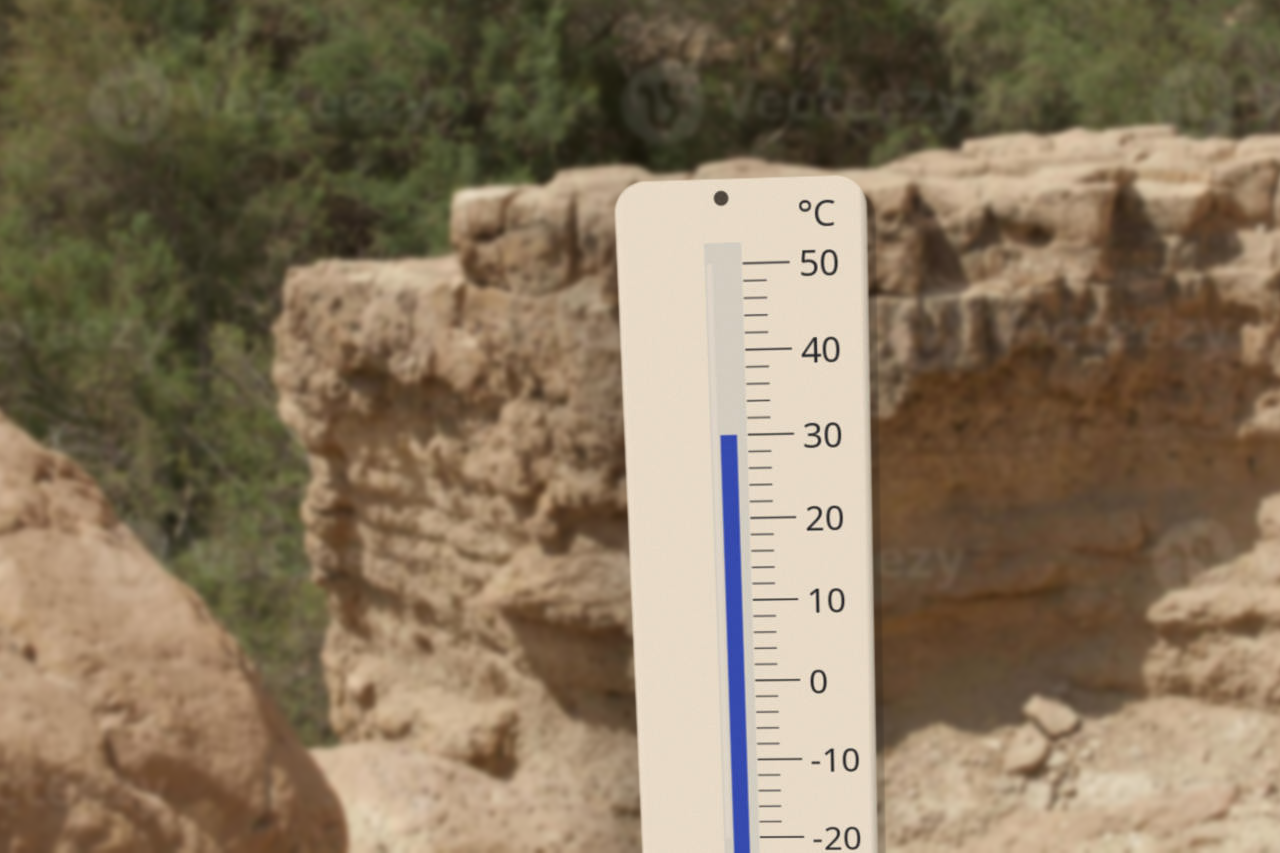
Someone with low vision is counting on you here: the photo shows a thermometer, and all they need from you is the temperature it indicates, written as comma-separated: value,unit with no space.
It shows 30,°C
